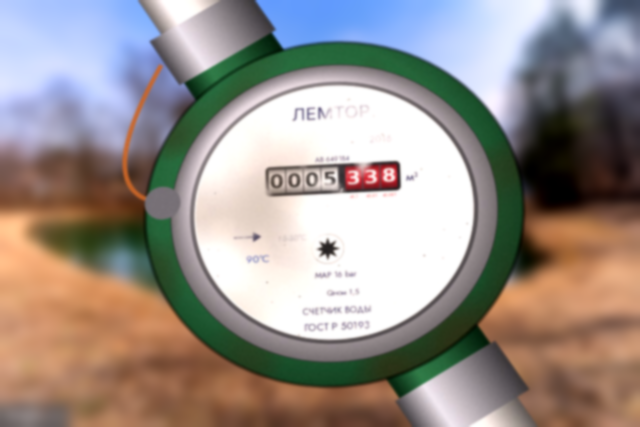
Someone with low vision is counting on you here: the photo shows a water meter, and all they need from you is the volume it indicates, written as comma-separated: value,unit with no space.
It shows 5.338,m³
